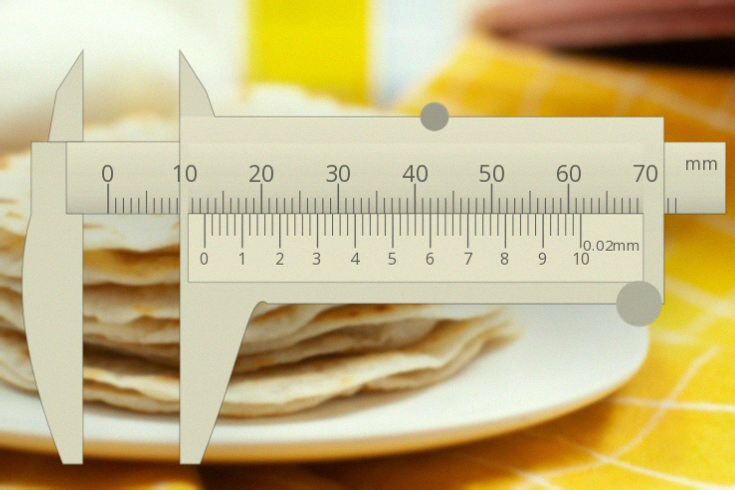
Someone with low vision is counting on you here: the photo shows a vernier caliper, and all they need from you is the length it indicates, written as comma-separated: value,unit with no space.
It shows 12.6,mm
